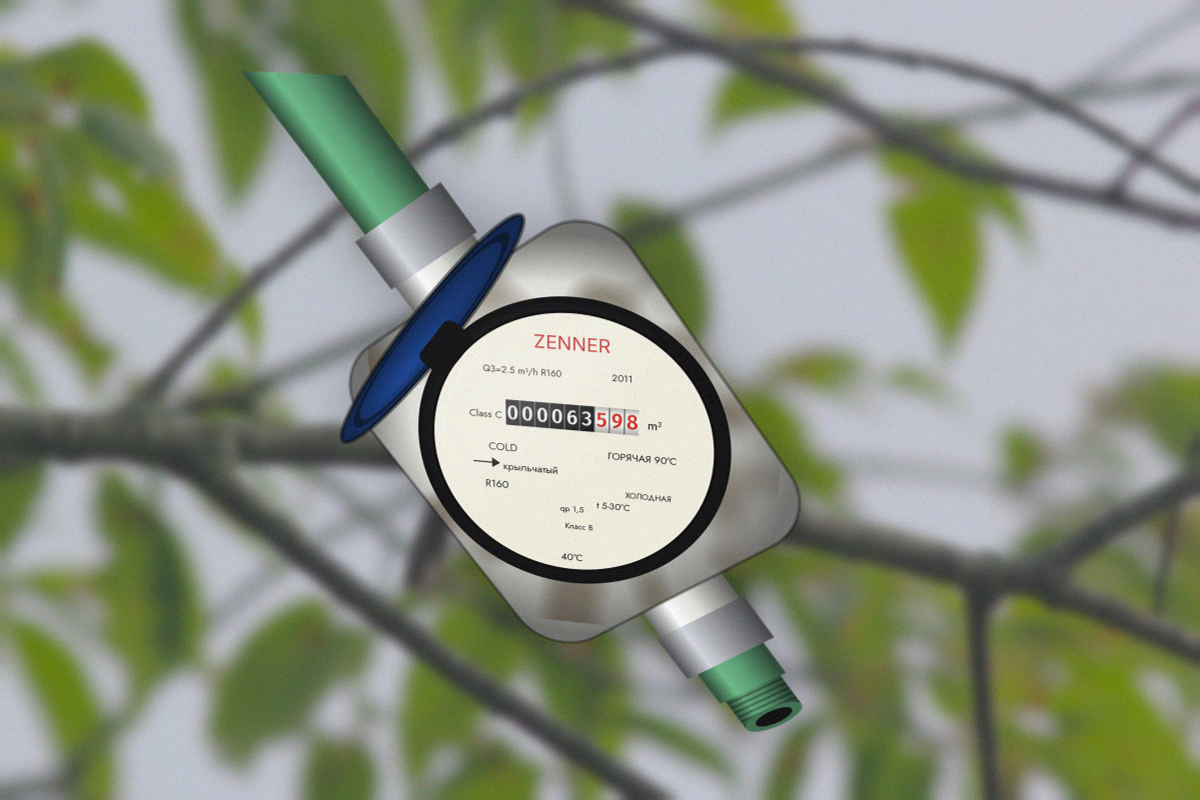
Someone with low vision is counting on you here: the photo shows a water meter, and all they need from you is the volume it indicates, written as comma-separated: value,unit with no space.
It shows 63.598,m³
